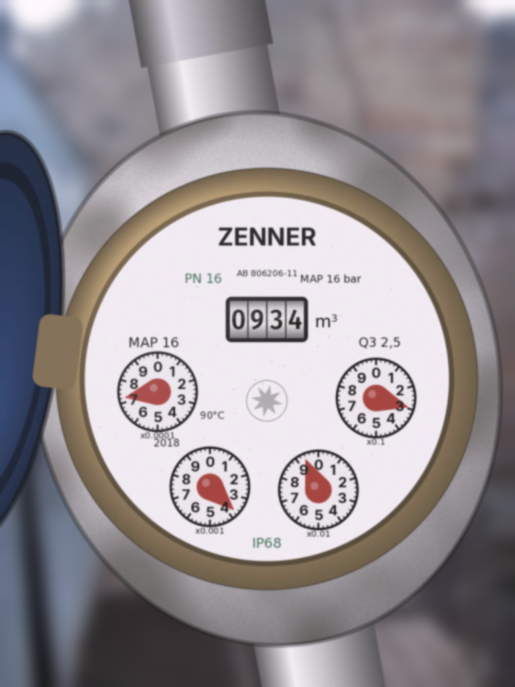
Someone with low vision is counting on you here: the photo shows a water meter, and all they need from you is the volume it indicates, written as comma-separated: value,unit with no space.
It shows 934.2937,m³
